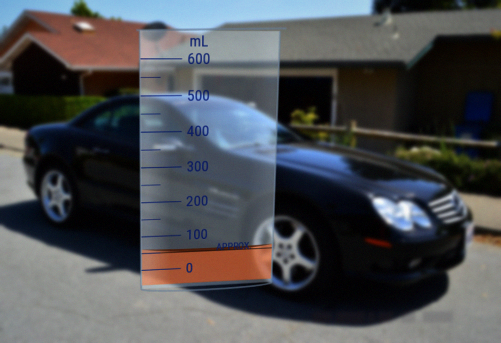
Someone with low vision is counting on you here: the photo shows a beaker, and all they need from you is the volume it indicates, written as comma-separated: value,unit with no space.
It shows 50,mL
